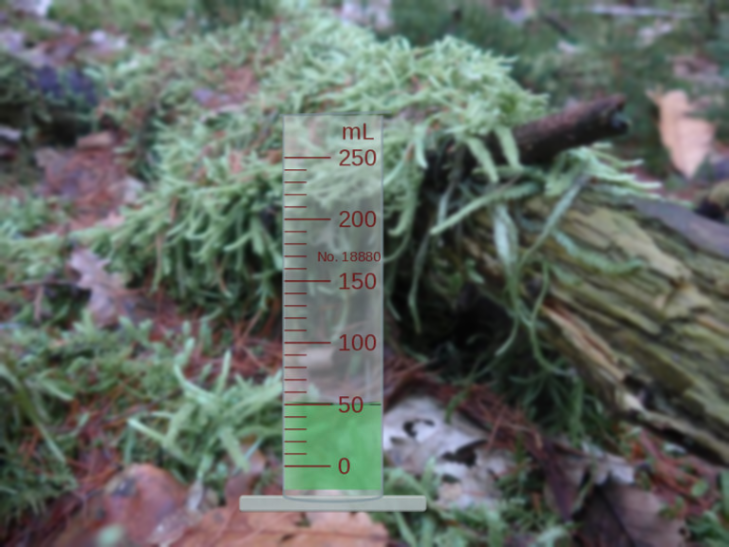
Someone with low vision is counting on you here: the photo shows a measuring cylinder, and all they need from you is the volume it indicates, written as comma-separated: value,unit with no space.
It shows 50,mL
